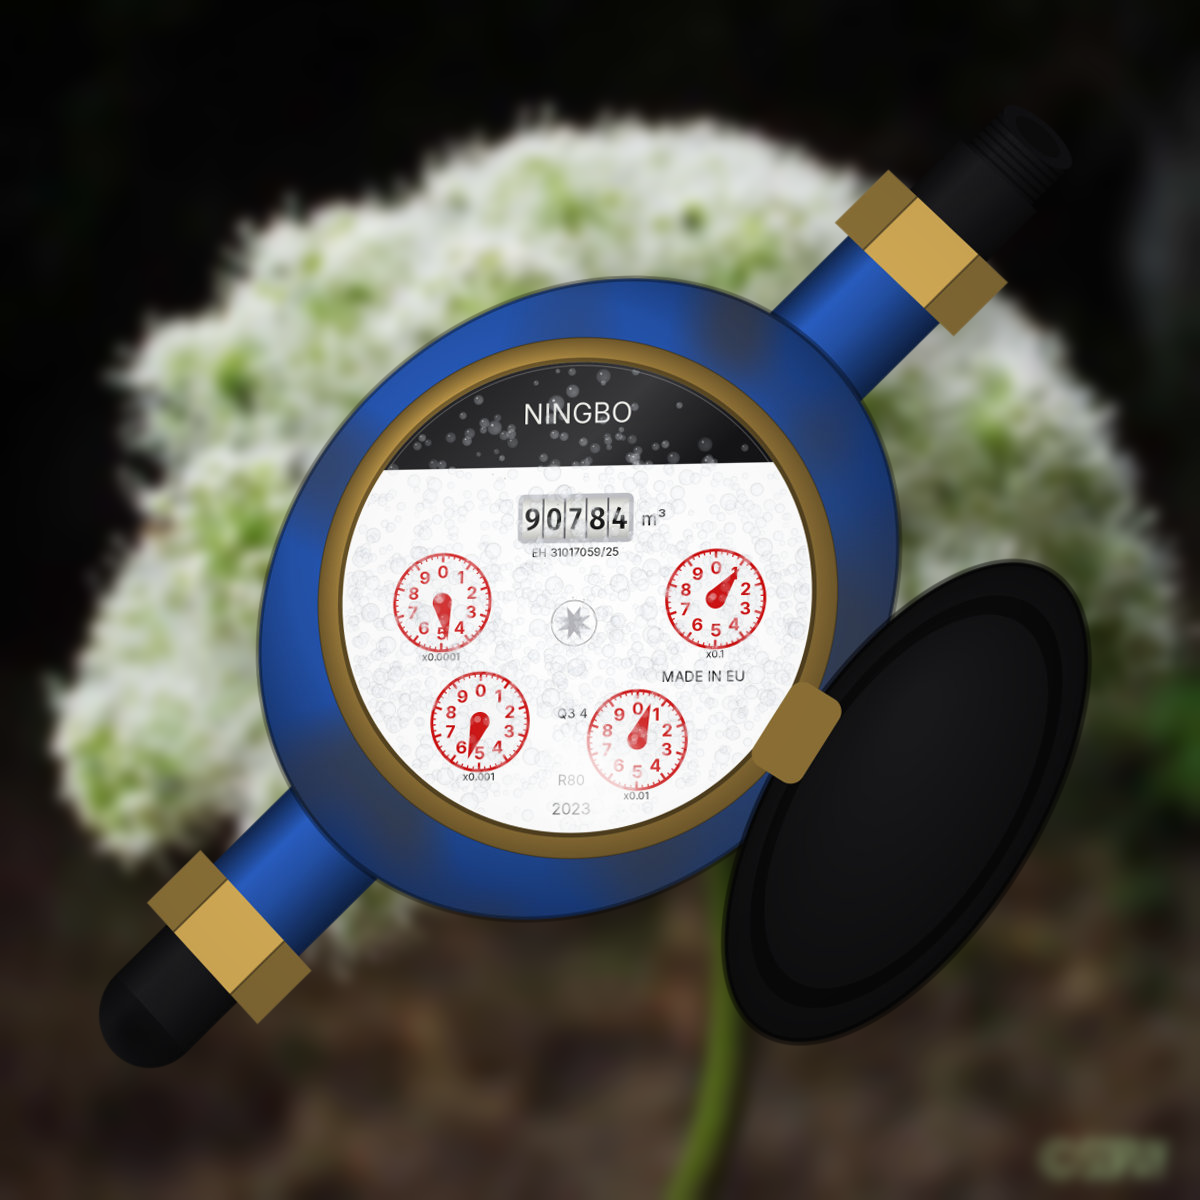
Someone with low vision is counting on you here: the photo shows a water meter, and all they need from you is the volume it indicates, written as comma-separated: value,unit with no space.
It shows 90784.1054,m³
